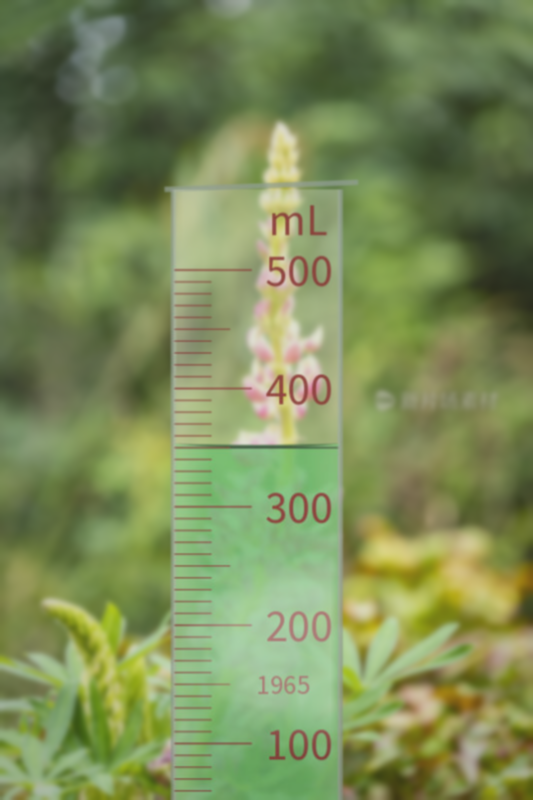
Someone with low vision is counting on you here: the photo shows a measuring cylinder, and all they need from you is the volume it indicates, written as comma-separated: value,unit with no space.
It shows 350,mL
